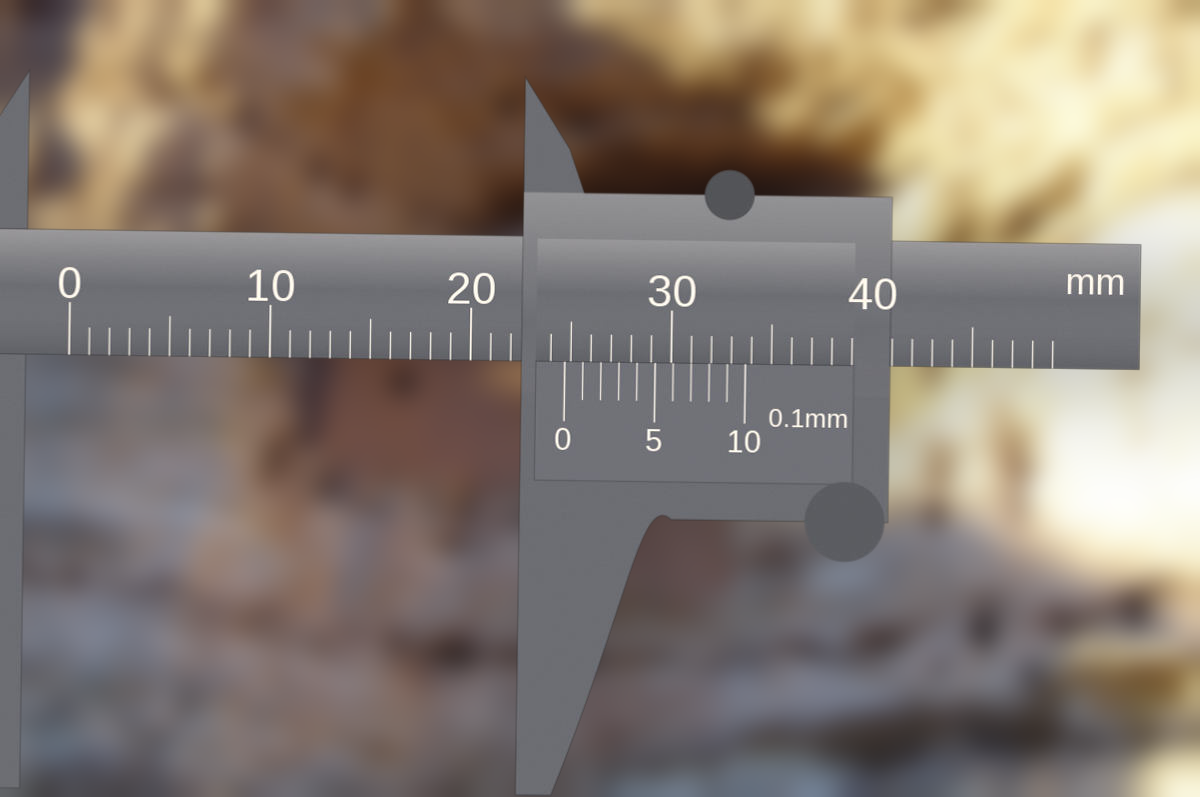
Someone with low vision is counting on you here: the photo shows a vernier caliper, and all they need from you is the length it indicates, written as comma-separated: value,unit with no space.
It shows 24.7,mm
